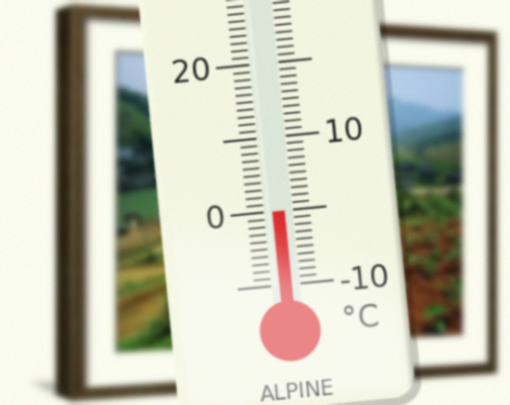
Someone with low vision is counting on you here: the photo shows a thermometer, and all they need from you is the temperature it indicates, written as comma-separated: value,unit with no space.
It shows 0,°C
